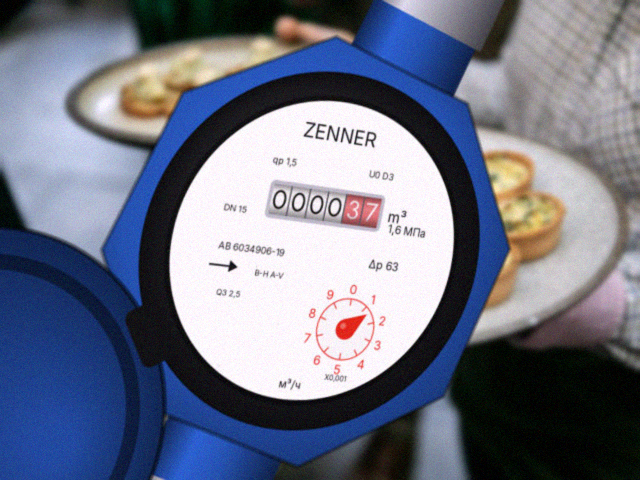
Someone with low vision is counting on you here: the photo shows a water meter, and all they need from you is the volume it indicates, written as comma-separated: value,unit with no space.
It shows 0.371,m³
